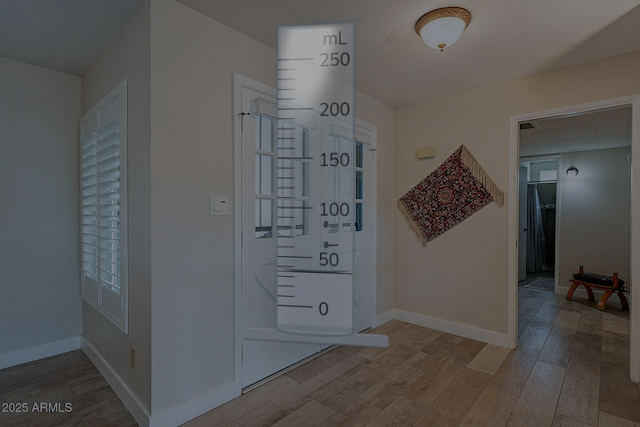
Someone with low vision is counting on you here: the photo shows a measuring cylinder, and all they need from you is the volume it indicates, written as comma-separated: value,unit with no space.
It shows 35,mL
